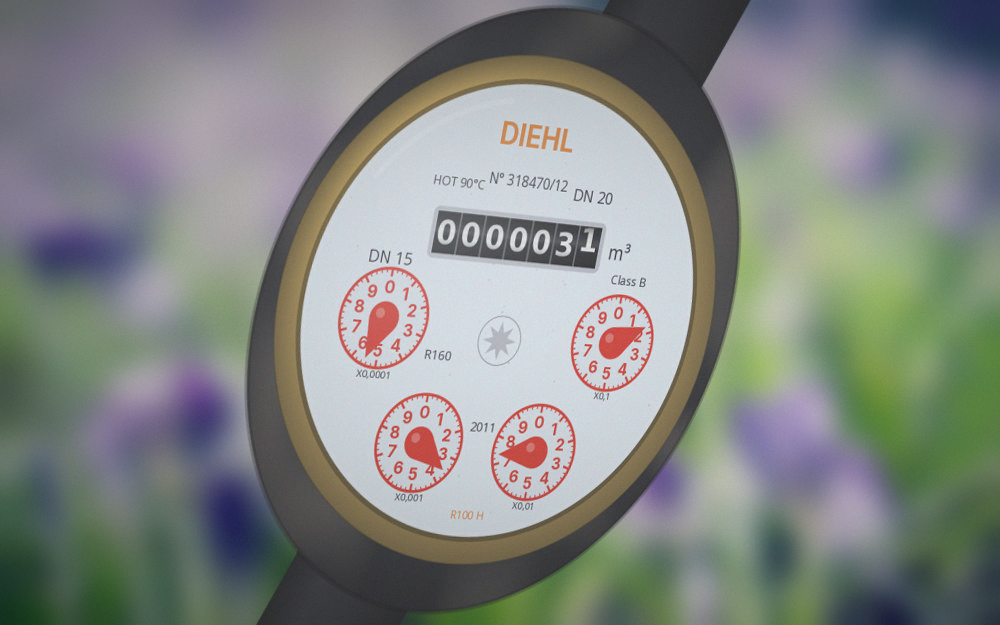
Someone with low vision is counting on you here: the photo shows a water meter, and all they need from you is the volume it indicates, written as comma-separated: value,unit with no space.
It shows 31.1735,m³
